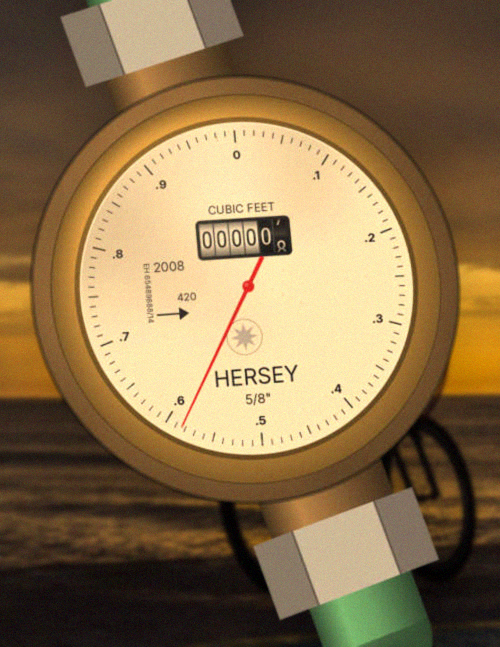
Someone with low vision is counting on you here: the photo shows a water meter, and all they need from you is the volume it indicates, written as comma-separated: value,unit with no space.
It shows 7.58,ft³
